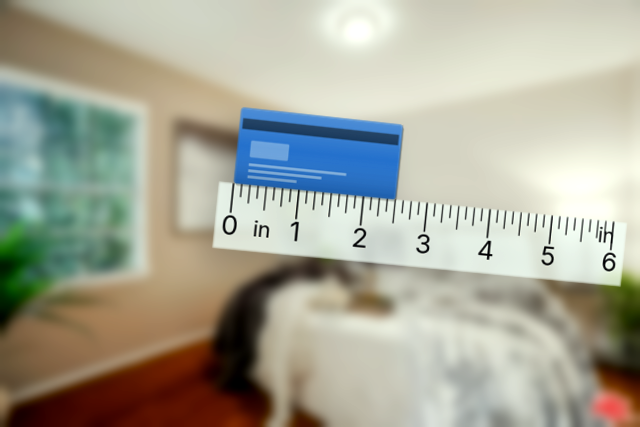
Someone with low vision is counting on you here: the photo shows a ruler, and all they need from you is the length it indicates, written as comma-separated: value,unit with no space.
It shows 2.5,in
